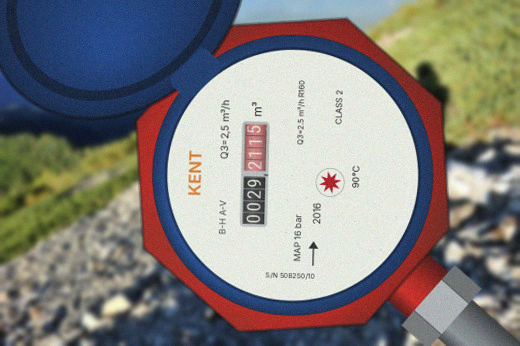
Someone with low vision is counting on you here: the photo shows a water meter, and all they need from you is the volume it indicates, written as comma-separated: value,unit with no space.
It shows 29.2115,m³
